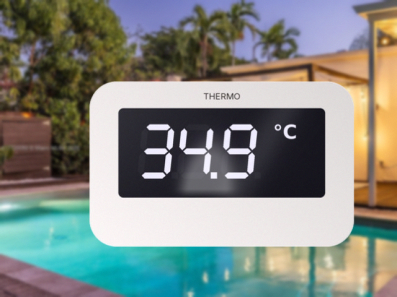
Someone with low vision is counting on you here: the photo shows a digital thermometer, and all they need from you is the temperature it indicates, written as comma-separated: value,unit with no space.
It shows 34.9,°C
